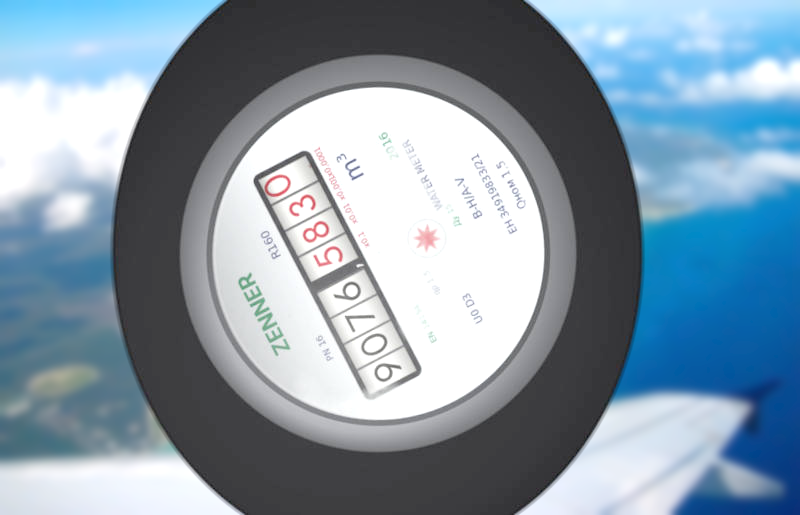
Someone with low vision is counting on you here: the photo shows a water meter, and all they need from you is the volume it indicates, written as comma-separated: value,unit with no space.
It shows 9076.5830,m³
